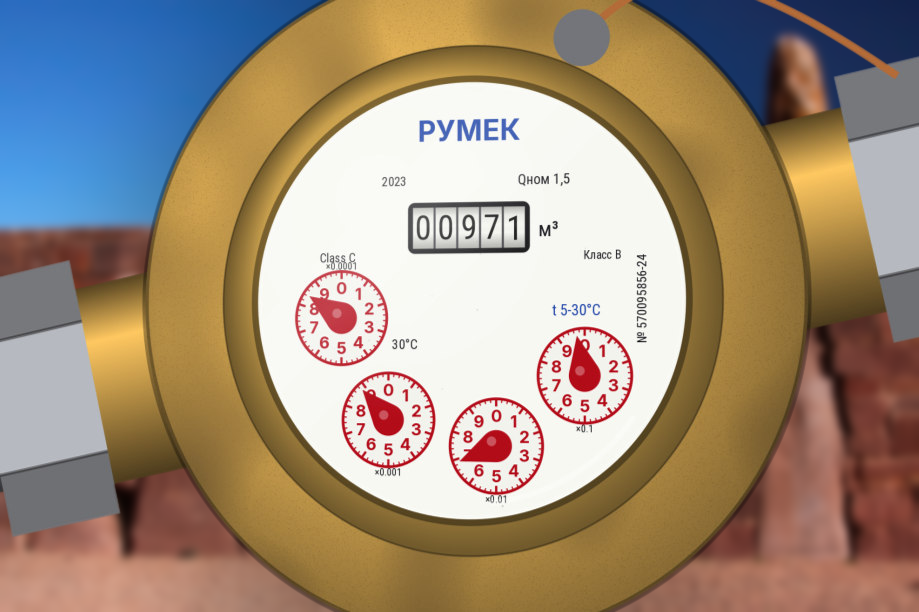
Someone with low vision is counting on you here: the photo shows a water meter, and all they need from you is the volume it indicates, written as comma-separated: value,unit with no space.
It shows 970.9688,m³
